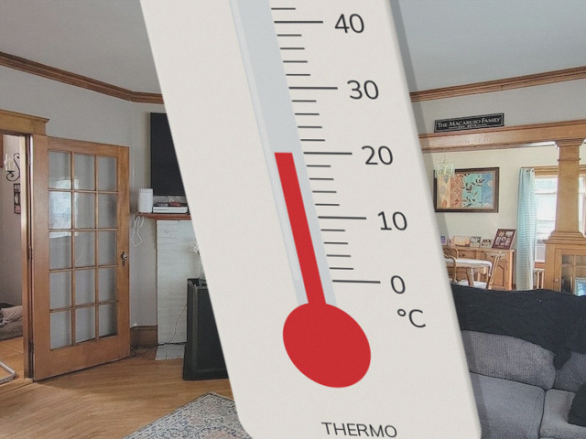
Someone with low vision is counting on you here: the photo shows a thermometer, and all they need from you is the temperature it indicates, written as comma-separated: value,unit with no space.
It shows 20,°C
